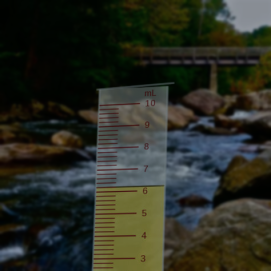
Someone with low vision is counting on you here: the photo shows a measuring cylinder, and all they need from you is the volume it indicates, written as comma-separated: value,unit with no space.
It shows 6.2,mL
